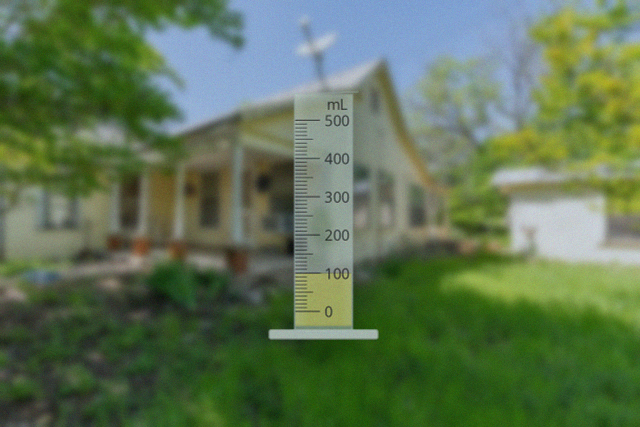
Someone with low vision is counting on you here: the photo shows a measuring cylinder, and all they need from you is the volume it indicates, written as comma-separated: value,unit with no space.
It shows 100,mL
